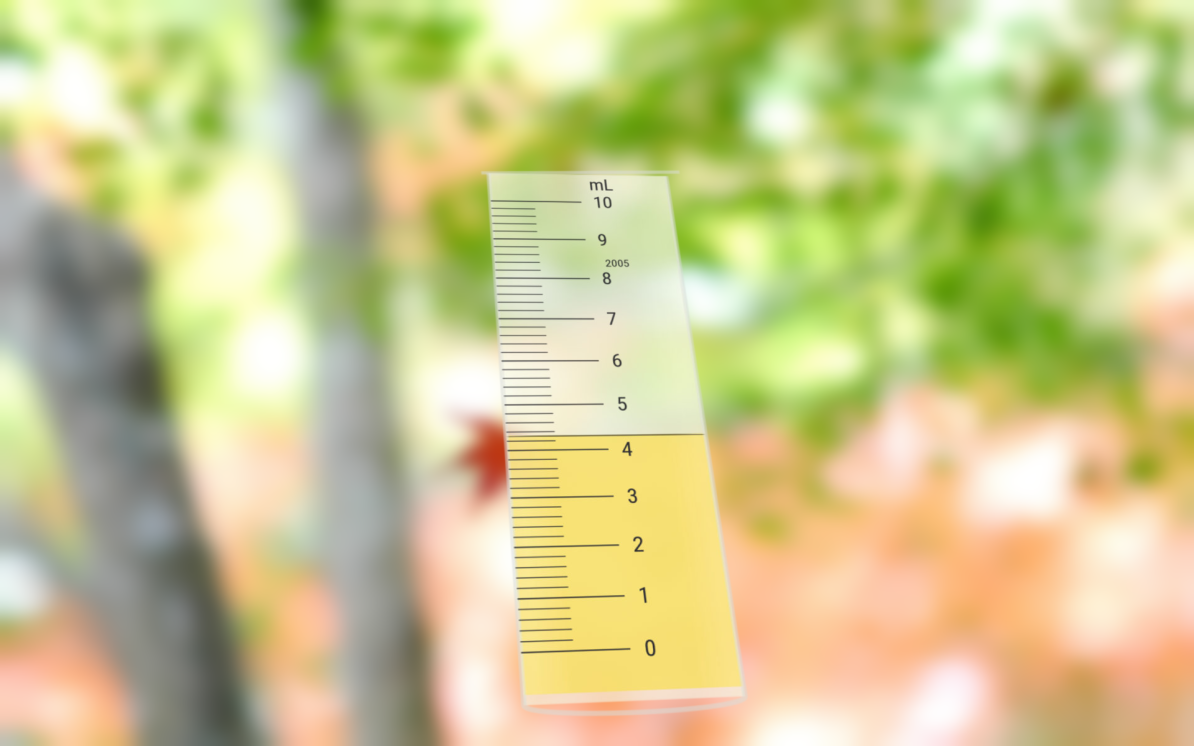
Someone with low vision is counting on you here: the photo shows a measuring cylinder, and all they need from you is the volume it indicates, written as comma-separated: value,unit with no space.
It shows 4.3,mL
